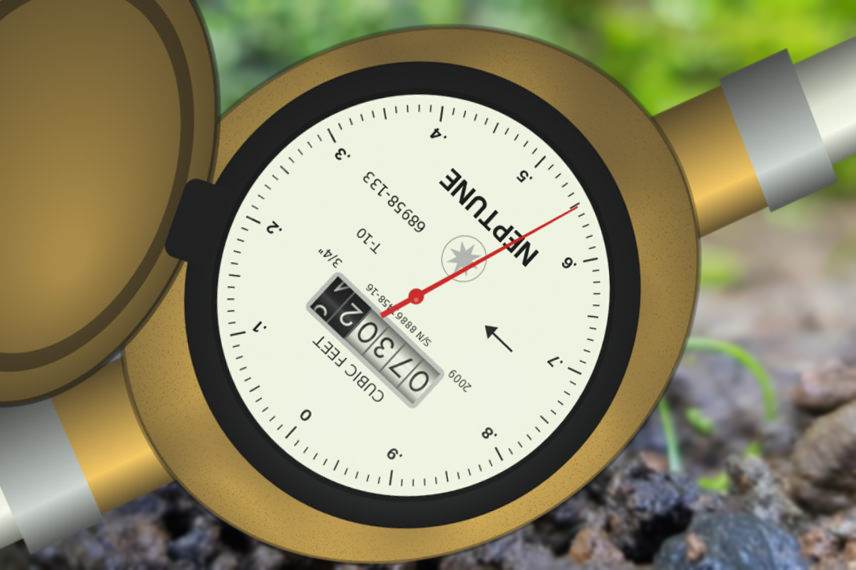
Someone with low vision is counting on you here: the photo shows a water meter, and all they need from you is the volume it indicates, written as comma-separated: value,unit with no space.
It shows 73023.55,ft³
